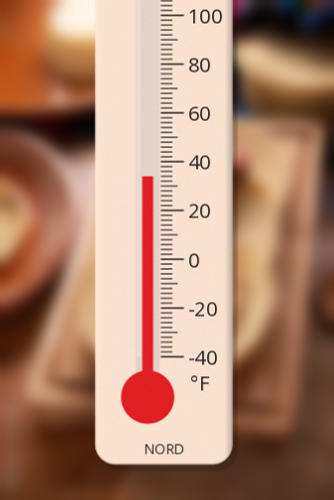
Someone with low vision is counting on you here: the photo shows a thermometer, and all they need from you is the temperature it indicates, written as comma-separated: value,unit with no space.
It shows 34,°F
